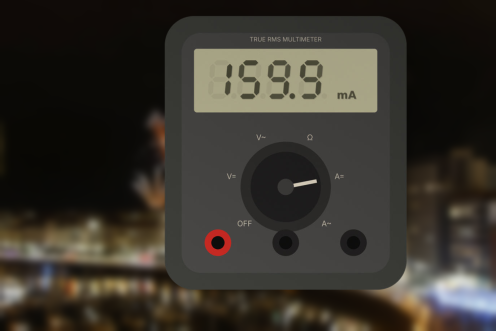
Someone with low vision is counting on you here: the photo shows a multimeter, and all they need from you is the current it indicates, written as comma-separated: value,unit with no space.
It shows 159.9,mA
